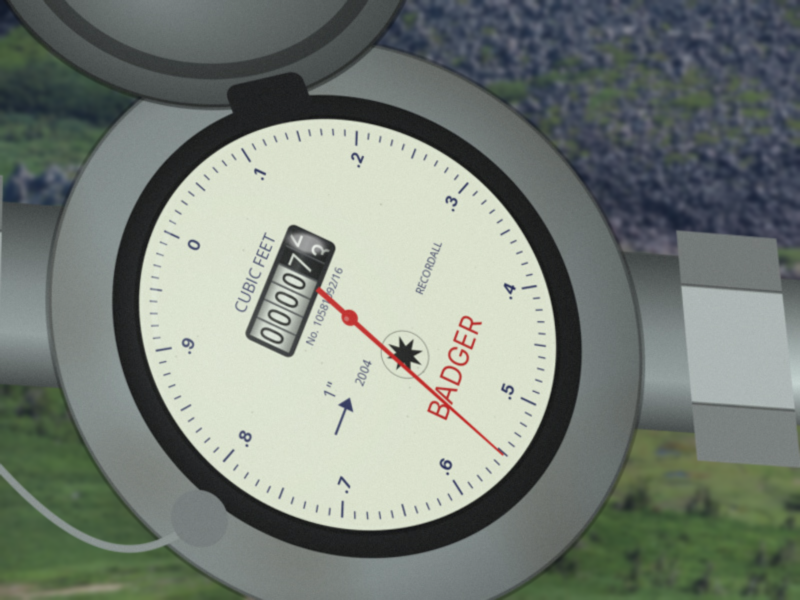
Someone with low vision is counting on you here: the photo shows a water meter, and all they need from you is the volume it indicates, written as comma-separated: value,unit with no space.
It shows 72.55,ft³
